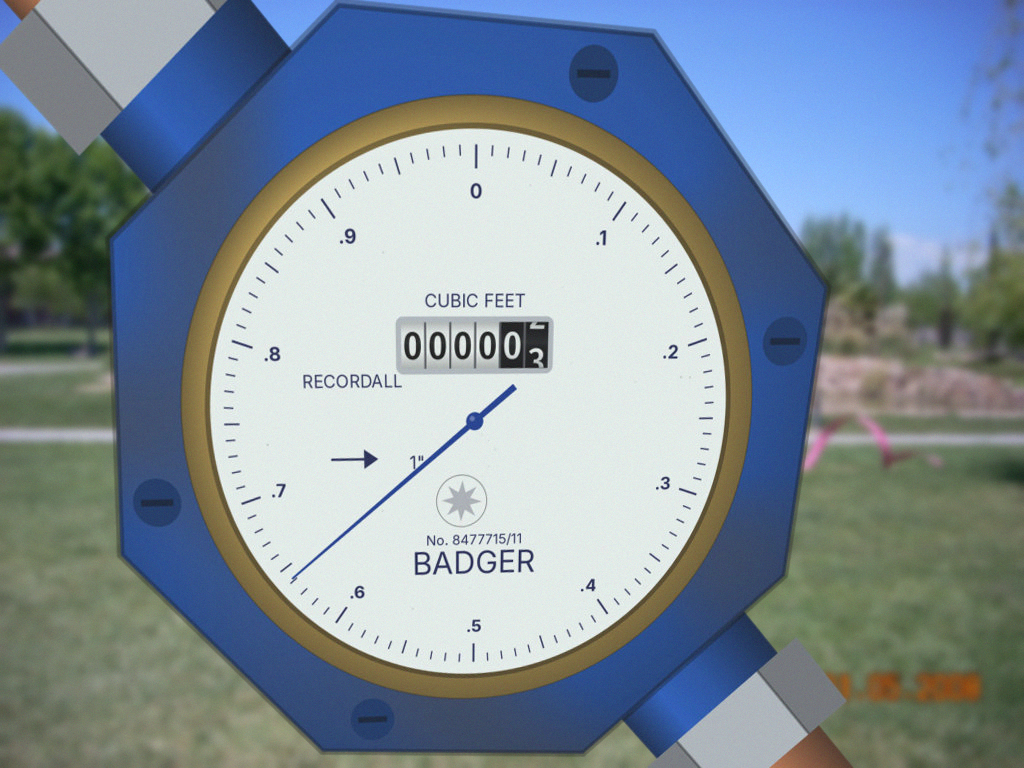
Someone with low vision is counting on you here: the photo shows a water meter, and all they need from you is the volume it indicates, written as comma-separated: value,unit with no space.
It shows 2.64,ft³
